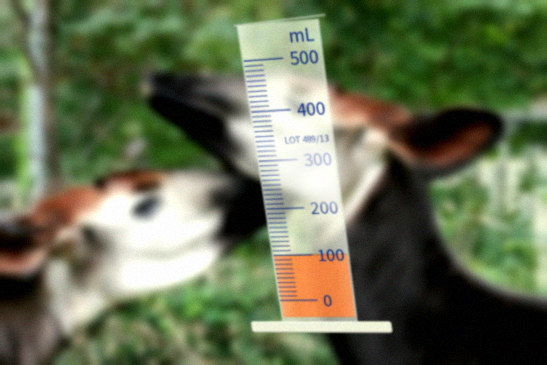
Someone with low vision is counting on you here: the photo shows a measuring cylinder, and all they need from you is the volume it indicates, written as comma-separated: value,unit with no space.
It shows 100,mL
